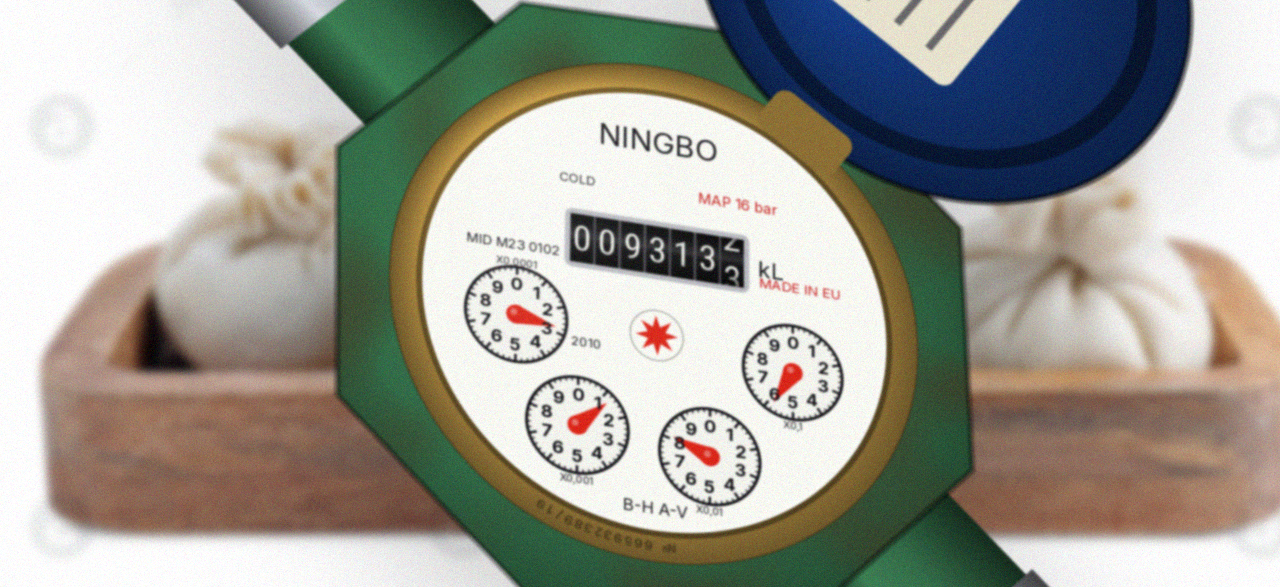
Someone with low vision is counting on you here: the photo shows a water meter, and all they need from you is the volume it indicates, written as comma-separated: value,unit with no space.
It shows 93132.5812,kL
